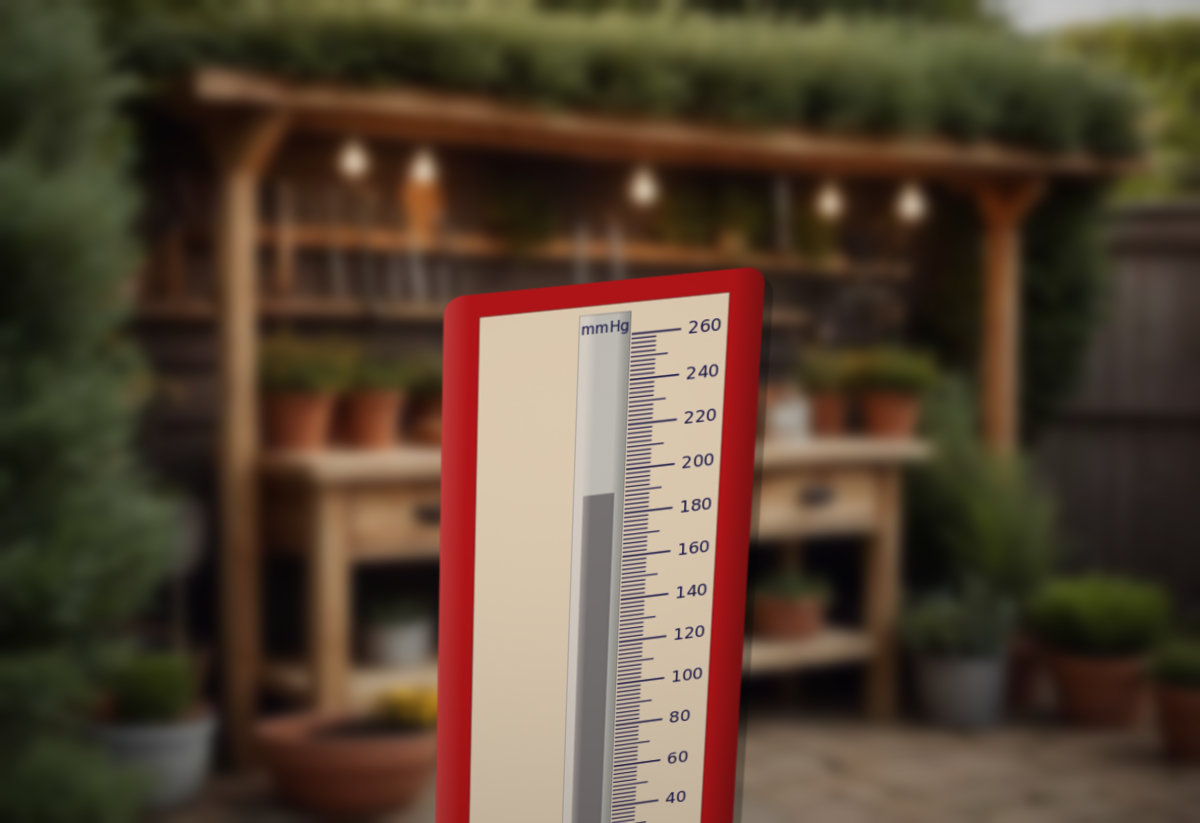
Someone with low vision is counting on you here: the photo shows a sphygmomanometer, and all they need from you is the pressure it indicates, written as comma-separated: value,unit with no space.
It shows 190,mmHg
